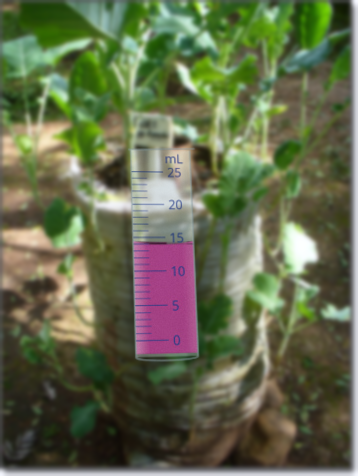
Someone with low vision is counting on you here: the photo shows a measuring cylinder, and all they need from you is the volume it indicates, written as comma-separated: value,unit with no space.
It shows 14,mL
